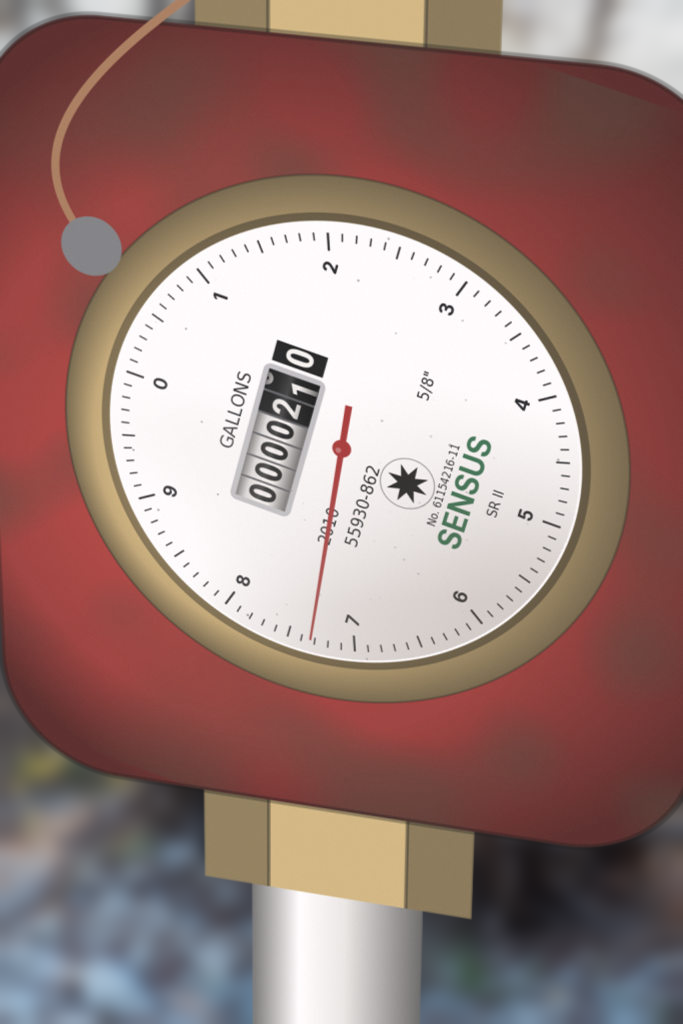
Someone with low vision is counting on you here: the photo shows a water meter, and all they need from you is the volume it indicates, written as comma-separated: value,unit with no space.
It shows 207.3,gal
